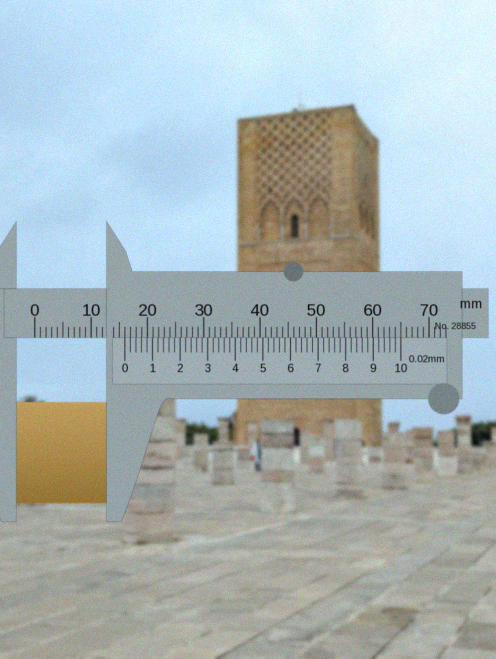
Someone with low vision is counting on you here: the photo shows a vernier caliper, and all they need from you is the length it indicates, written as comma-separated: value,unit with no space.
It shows 16.0,mm
